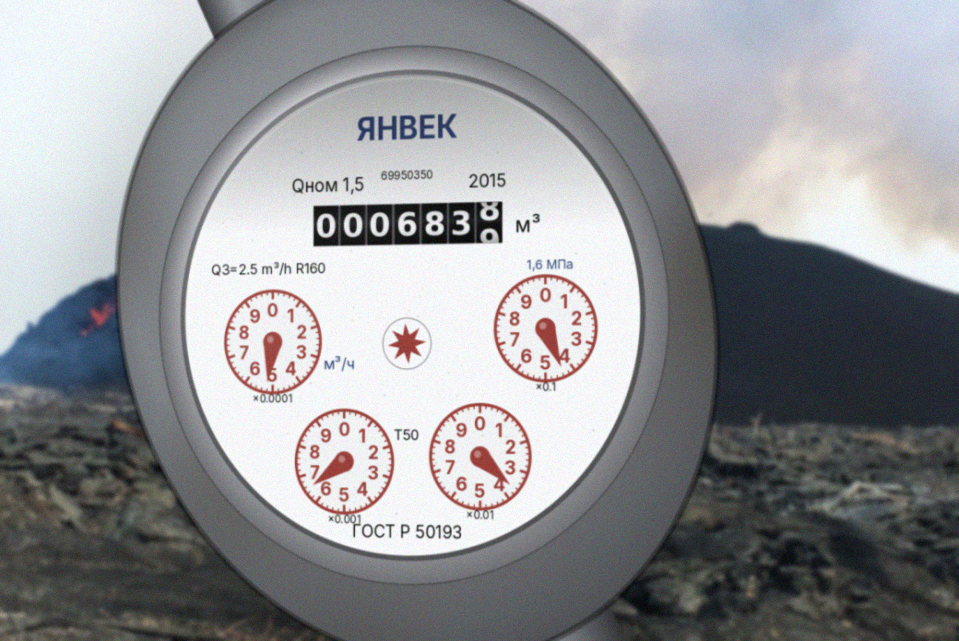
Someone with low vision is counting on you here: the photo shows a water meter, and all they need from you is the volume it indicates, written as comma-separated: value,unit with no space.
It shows 6838.4365,m³
